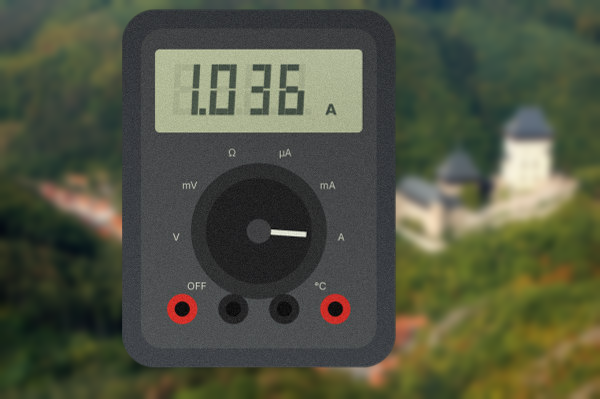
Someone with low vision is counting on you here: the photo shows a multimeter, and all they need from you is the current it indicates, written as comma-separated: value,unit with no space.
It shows 1.036,A
